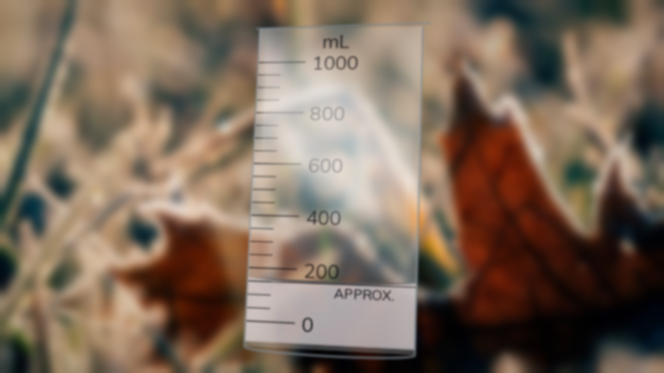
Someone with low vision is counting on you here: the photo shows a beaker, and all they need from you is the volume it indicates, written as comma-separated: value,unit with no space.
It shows 150,mL
